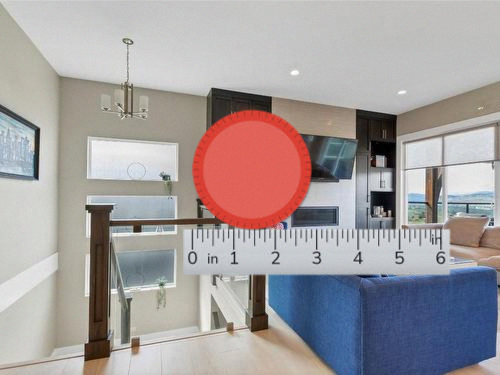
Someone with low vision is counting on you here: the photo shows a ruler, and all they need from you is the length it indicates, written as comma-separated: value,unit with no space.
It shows 2.875,in
